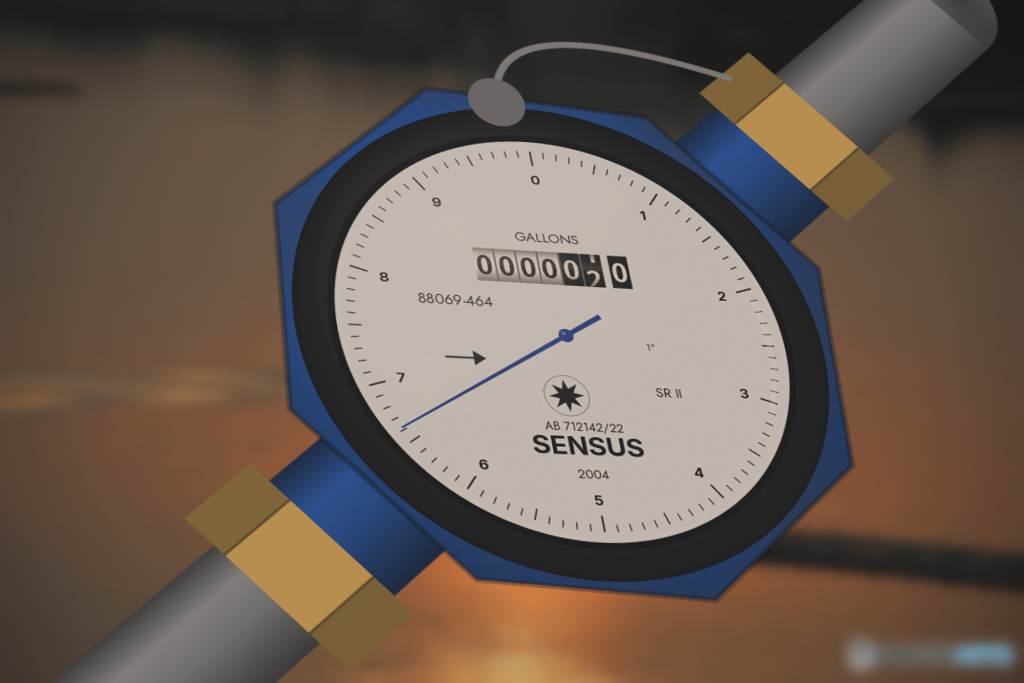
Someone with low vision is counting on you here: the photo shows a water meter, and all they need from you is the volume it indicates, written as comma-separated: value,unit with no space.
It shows 16.6,gal
